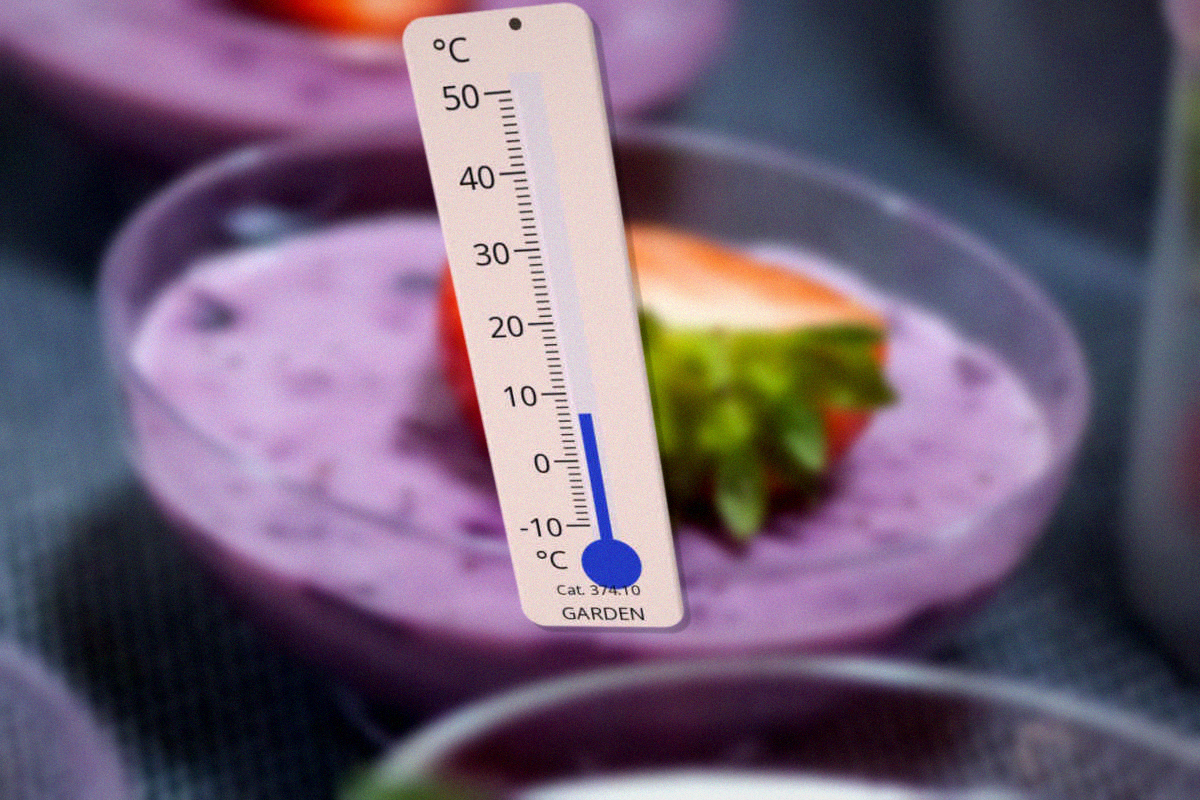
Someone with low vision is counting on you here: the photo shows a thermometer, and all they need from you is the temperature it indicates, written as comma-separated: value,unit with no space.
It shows 7,°C
